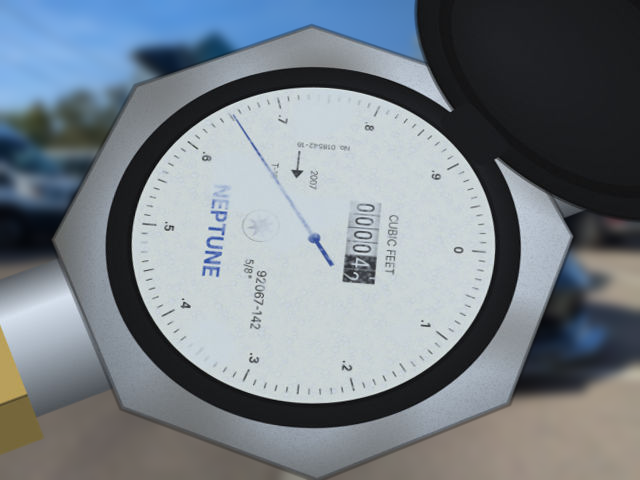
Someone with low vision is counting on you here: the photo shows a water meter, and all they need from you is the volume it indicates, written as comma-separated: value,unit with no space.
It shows 41.65,ft³
